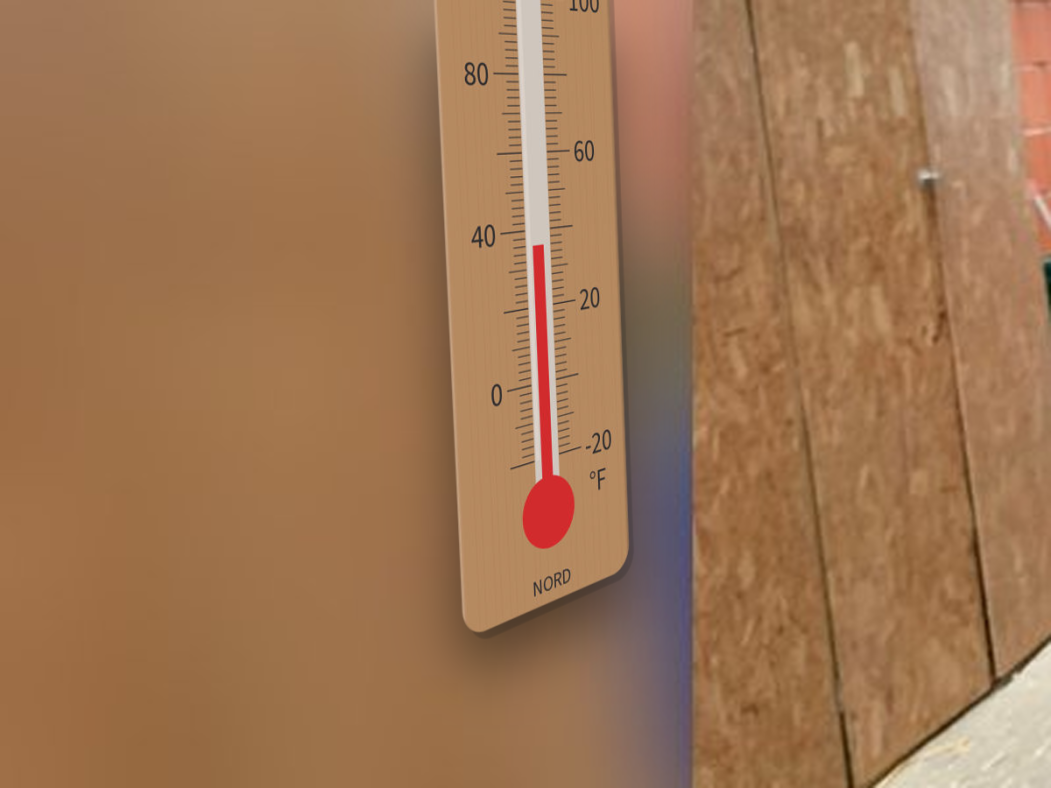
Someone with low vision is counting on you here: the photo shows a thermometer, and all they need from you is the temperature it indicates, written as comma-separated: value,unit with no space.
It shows 36,°F
